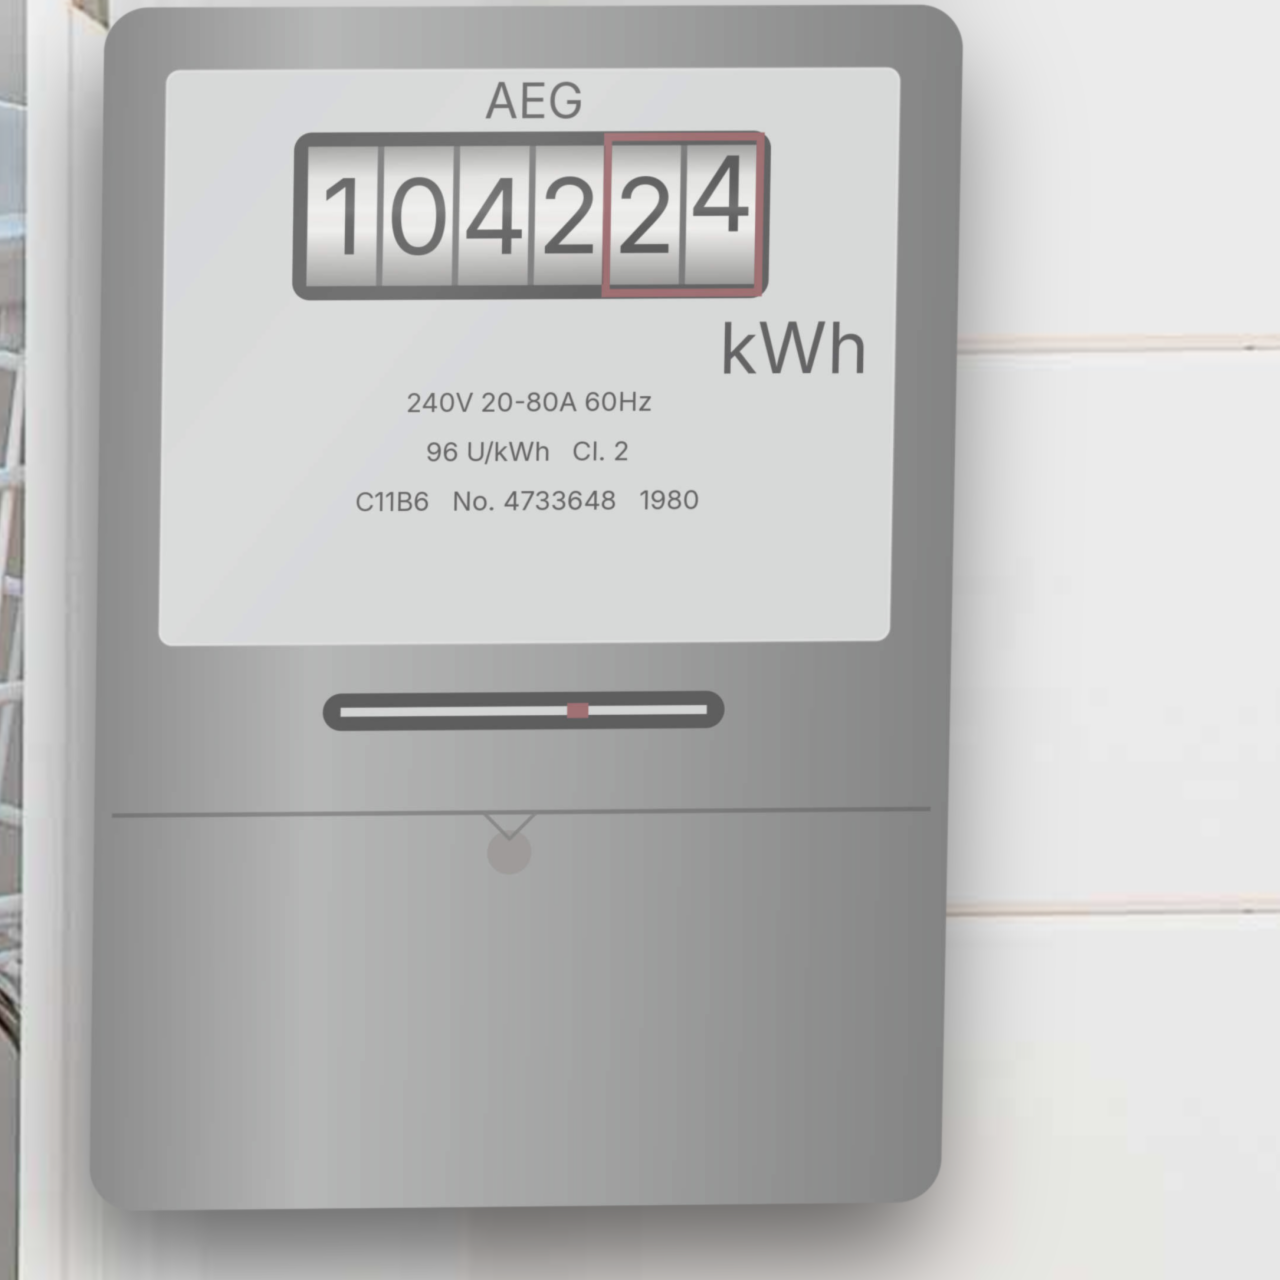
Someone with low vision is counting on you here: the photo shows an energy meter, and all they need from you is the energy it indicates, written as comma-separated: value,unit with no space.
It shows 1042.24,kWh
